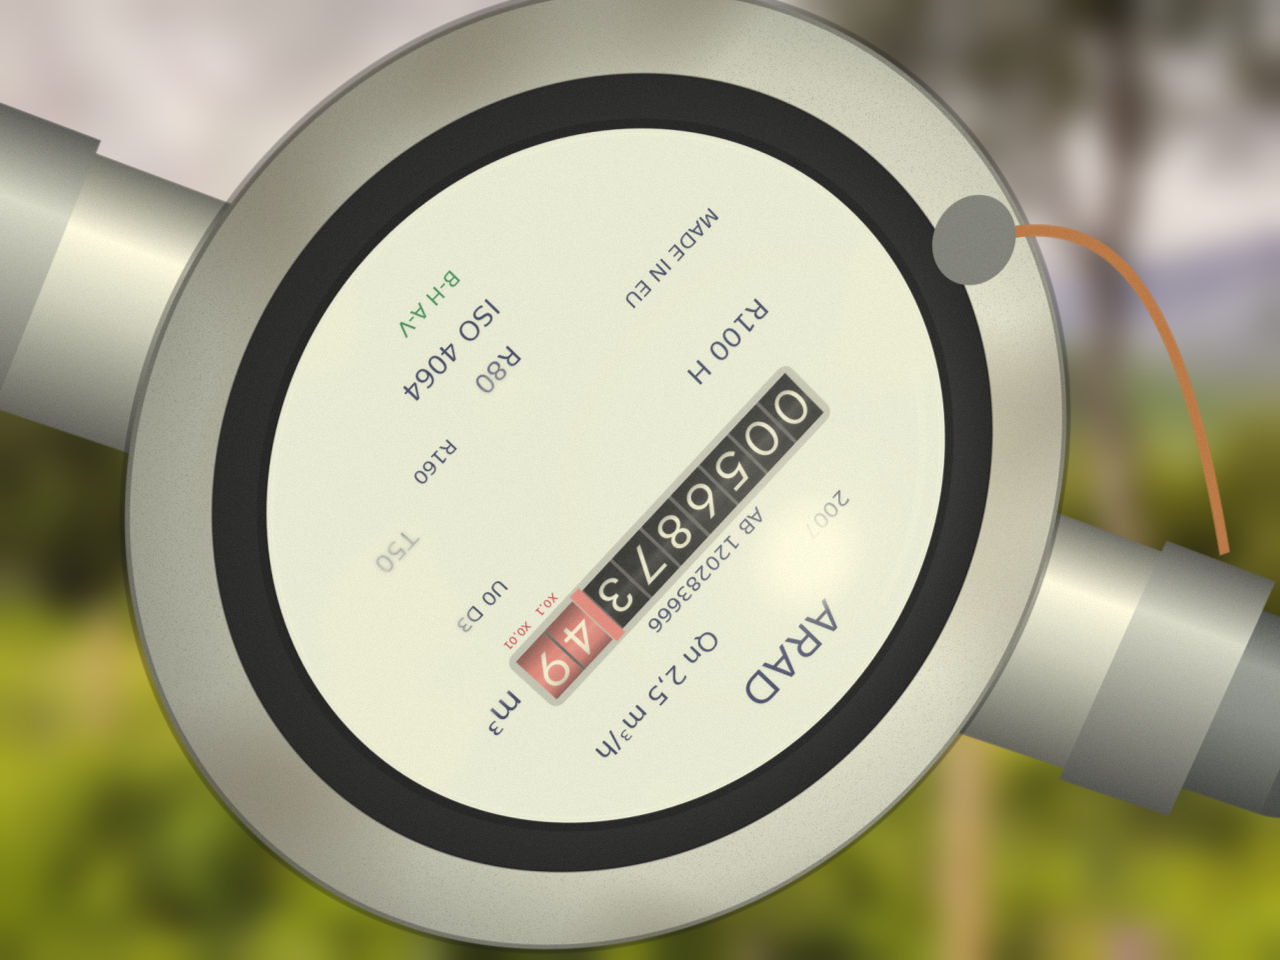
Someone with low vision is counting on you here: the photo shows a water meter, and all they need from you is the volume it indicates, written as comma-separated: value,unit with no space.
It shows 56873.49,m³
